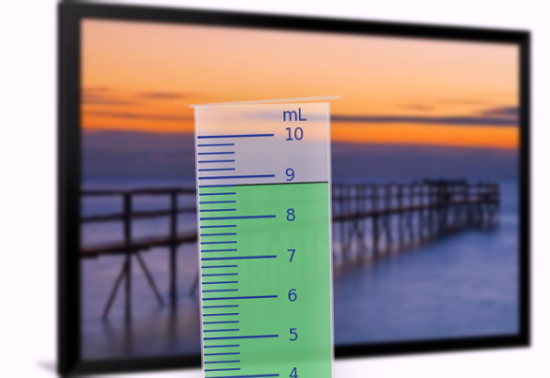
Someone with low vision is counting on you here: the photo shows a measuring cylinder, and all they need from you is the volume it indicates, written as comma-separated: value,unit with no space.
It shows 8.8,mL
